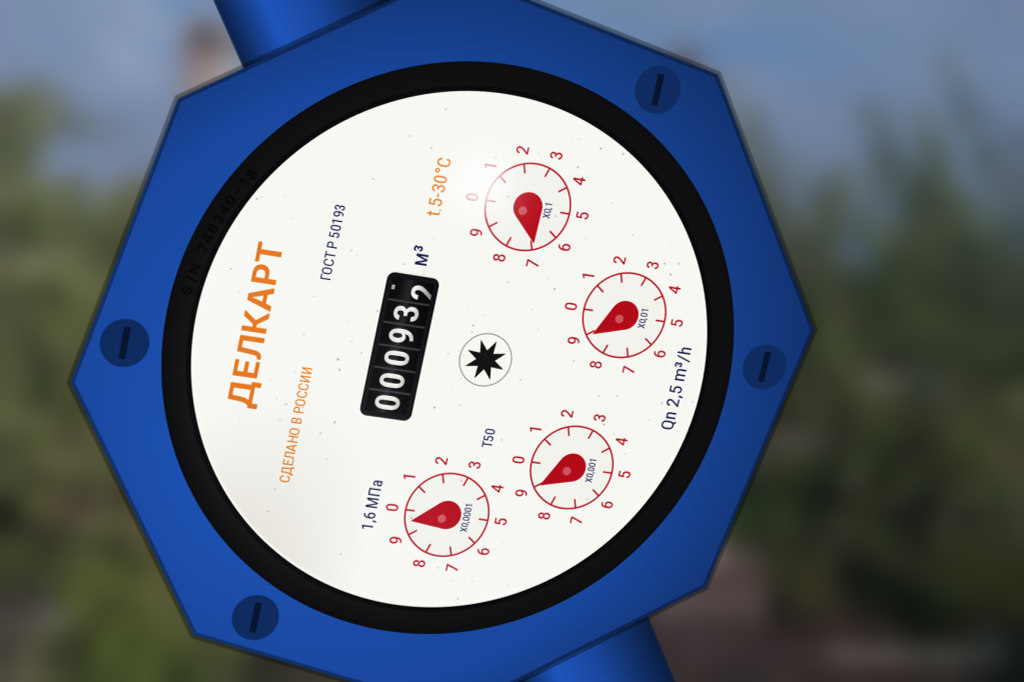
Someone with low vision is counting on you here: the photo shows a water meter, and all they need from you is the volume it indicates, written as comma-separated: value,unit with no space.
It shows 931.6889,m³
